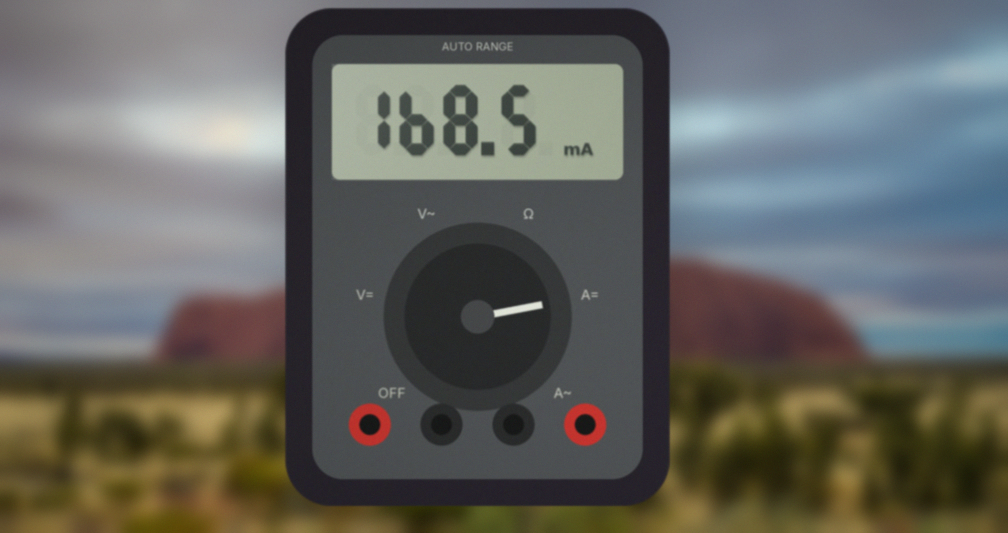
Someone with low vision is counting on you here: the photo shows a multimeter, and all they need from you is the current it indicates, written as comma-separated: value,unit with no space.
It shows 168.5,mA
